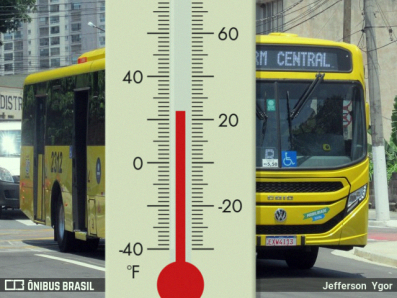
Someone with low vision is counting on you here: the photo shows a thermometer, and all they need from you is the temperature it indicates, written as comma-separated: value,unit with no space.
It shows 24,°F
